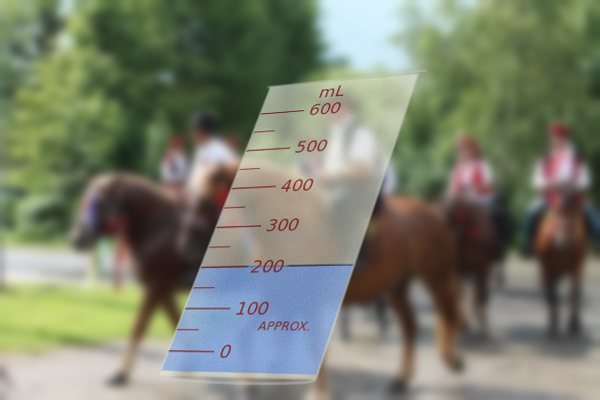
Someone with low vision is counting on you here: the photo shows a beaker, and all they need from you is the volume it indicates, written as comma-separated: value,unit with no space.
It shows 200,mL
